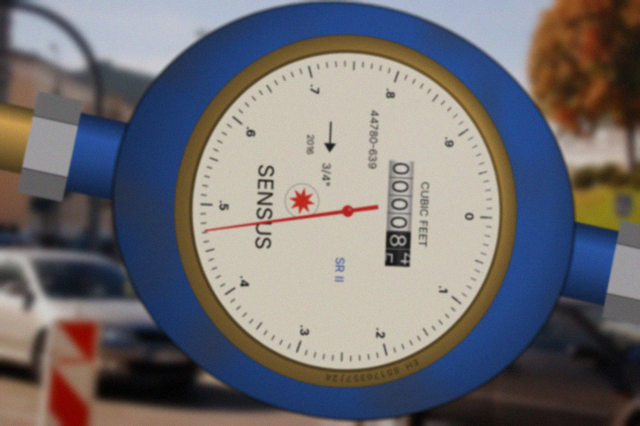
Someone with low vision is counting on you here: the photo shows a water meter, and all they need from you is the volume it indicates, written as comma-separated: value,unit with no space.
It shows 84.47,ft³
